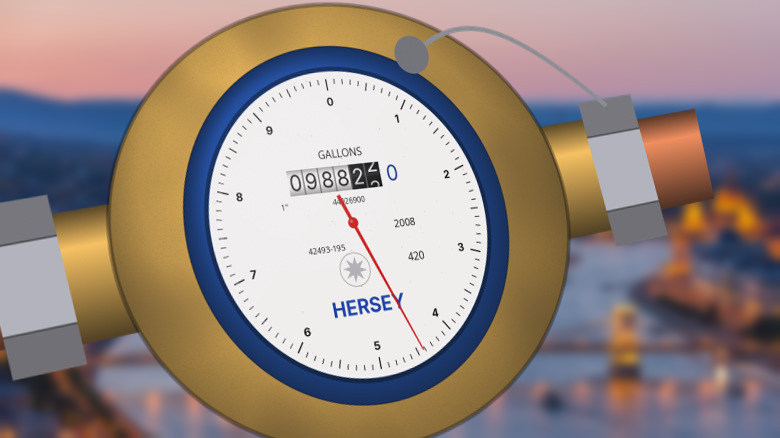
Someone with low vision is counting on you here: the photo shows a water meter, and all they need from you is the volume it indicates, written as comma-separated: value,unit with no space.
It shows 988224.4,gal
